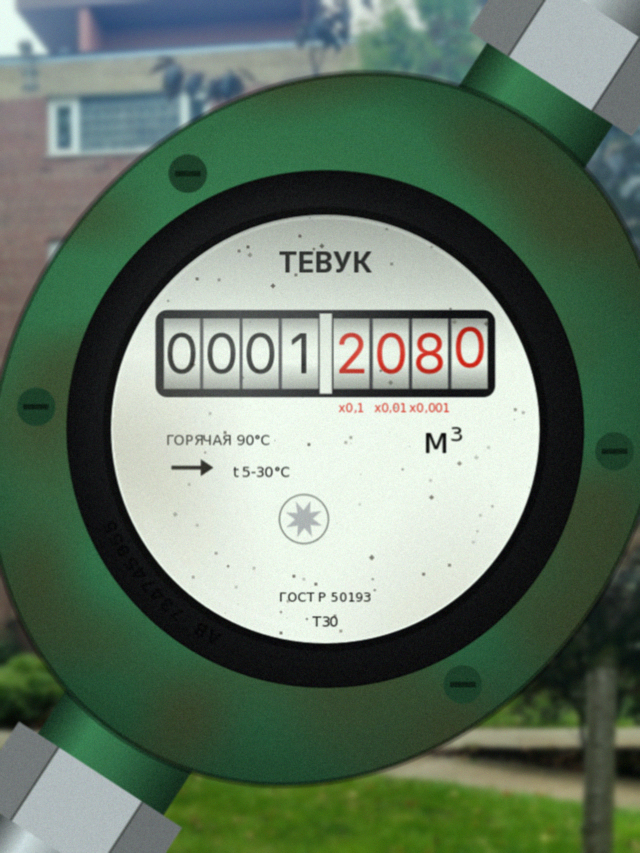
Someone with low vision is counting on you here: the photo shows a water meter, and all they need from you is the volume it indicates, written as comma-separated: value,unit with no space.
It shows 1.2080,m³
